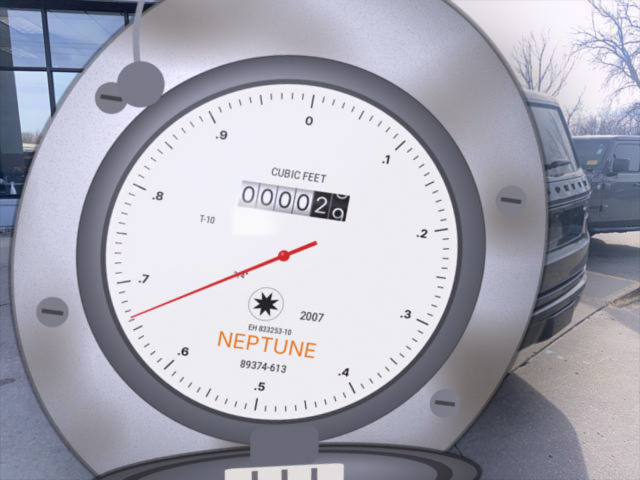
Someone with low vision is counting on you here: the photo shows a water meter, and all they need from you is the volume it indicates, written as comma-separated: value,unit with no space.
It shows 28.66,ft³
